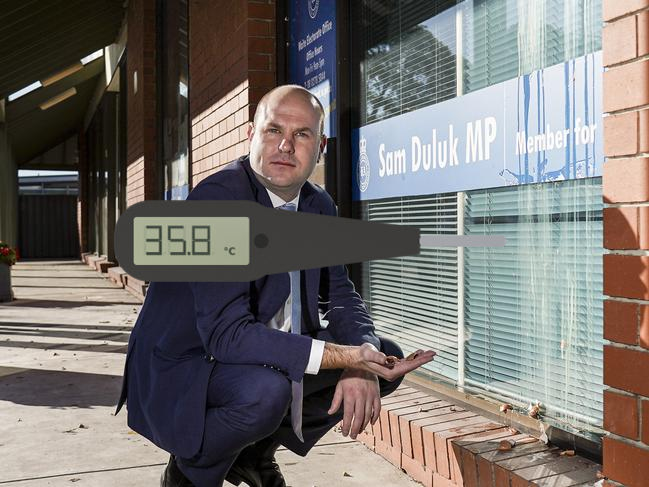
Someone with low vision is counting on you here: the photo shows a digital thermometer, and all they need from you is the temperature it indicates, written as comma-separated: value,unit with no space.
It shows 35.8,°C
